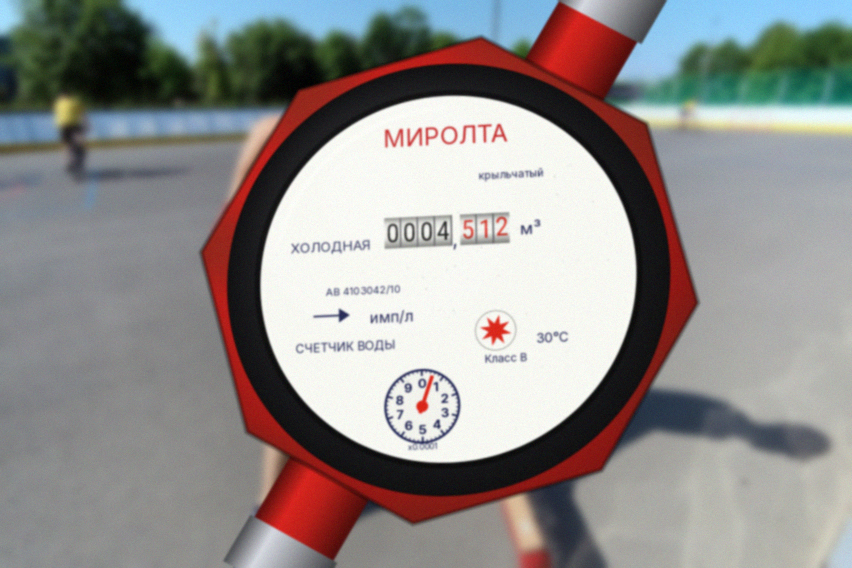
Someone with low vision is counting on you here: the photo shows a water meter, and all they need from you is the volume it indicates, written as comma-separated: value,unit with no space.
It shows 4.5120,m³
